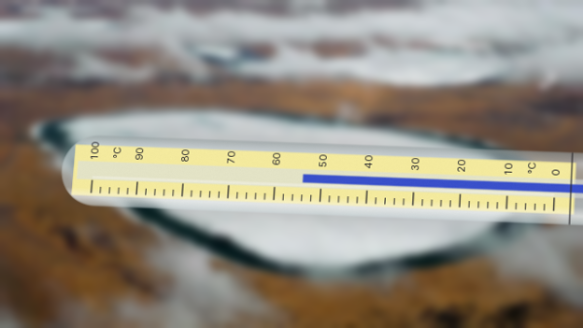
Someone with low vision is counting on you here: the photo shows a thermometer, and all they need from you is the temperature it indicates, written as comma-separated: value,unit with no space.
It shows 54,°C
